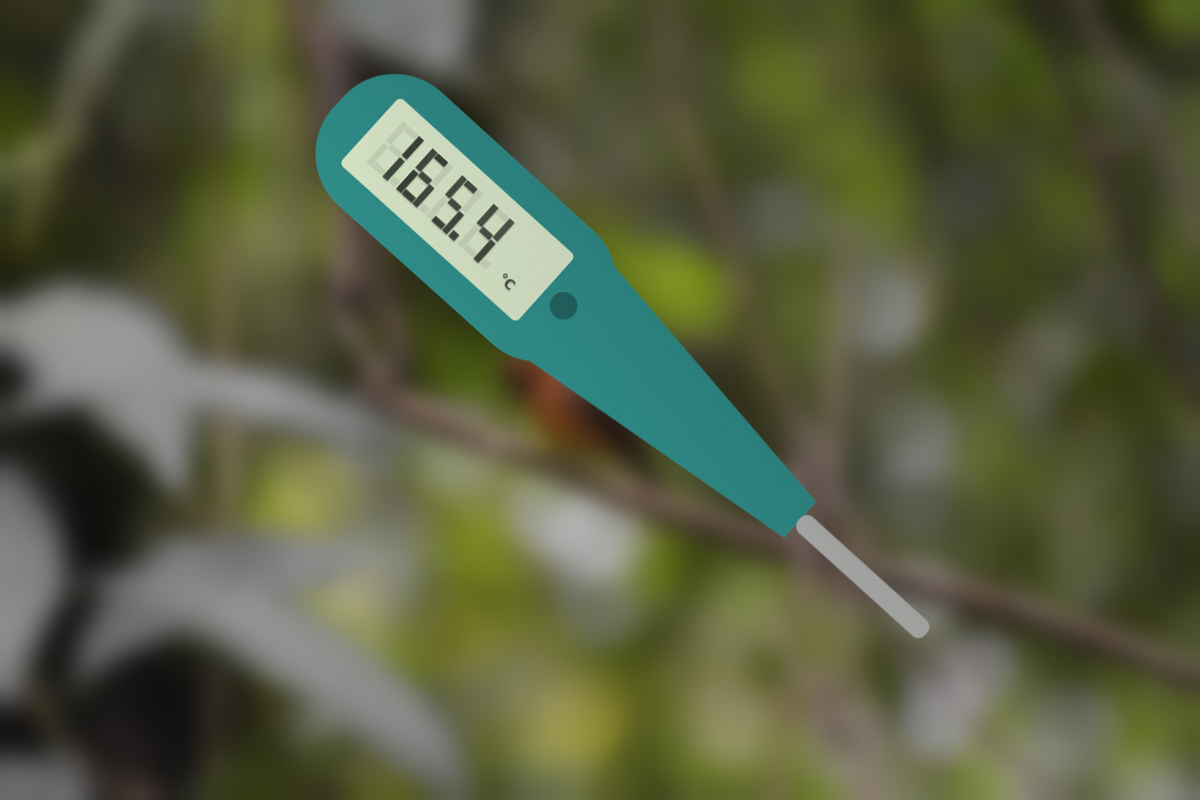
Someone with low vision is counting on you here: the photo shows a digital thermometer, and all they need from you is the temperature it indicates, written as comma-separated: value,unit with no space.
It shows 165.4,°C
